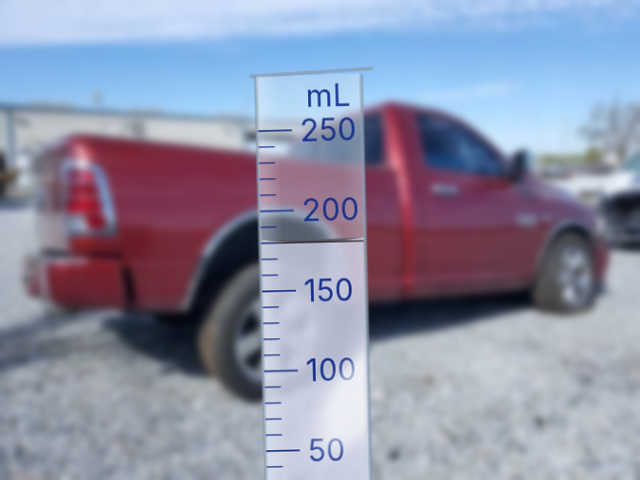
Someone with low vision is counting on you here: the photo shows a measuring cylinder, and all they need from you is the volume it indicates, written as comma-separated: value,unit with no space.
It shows 180,mL
